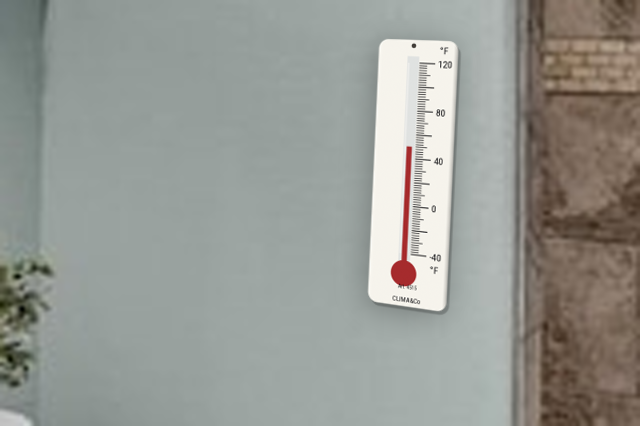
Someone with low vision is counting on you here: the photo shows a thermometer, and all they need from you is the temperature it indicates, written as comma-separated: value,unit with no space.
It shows 50,°F
